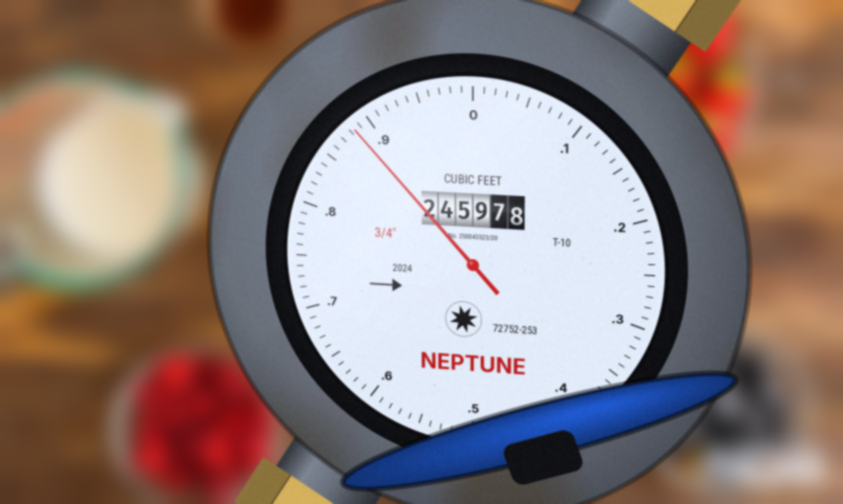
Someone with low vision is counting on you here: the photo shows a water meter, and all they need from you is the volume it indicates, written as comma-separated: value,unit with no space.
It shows 245977.88,ft³
